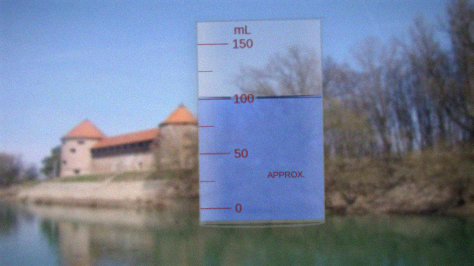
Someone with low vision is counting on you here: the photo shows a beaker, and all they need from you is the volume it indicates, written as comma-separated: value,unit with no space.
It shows 100,mL
